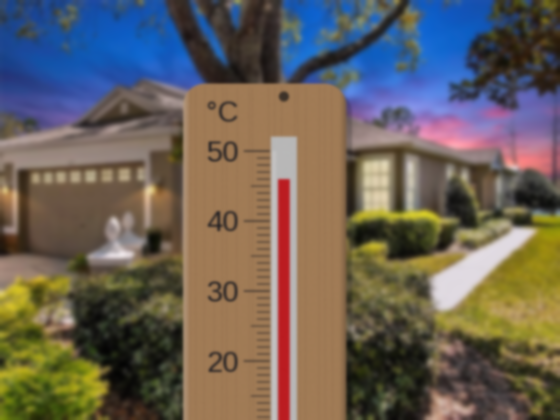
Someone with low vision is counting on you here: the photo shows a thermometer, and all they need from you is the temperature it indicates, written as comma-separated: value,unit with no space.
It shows 46,°C
